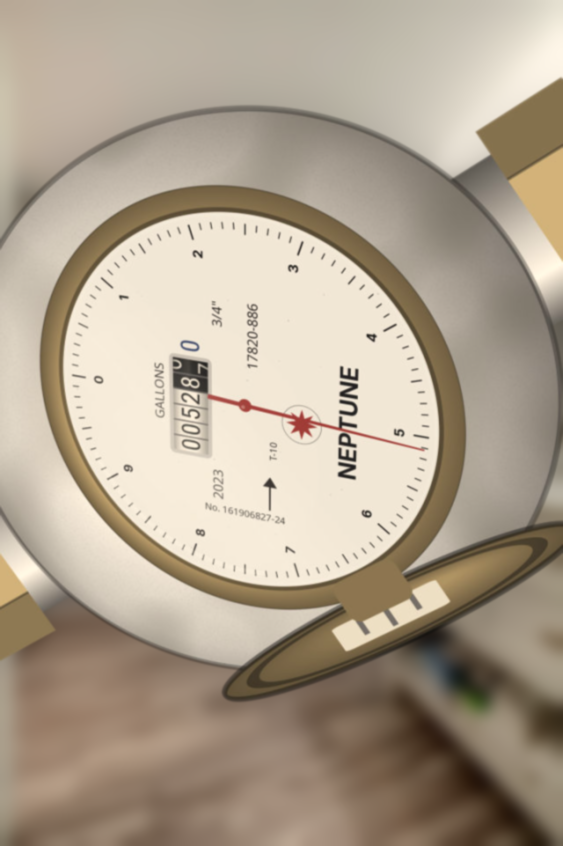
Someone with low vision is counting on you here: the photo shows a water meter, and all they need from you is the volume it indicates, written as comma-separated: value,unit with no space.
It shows 52865.1,gal
